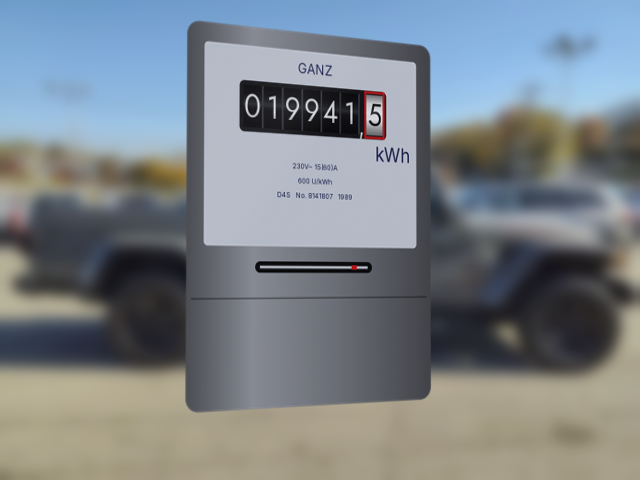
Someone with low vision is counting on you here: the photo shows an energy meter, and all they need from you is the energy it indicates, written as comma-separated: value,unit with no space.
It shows 19941.5,kWh
